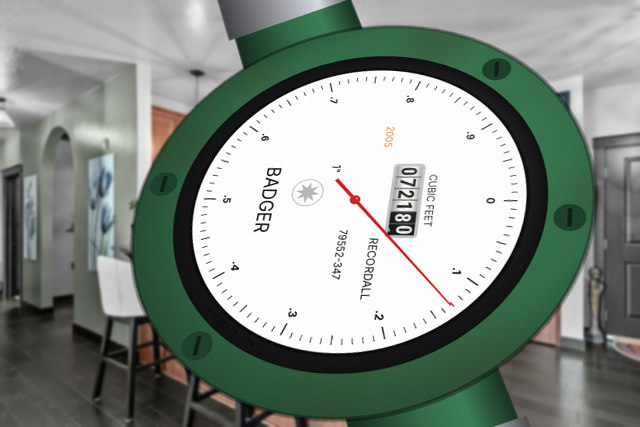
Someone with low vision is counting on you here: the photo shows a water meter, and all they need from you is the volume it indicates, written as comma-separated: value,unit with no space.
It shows 72180.13,ft³
